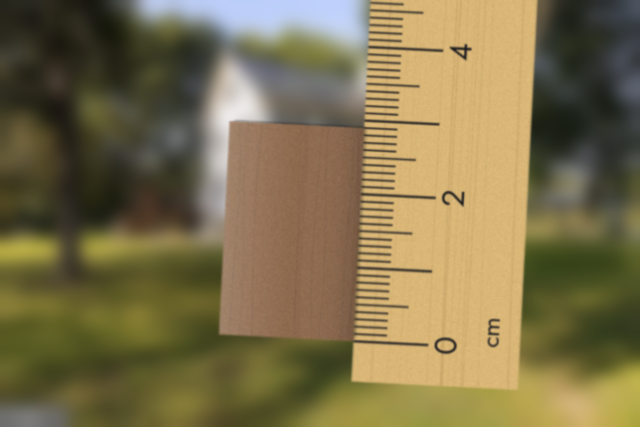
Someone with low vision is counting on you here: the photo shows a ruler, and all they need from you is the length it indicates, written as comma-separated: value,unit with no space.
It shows 2.9,cm
